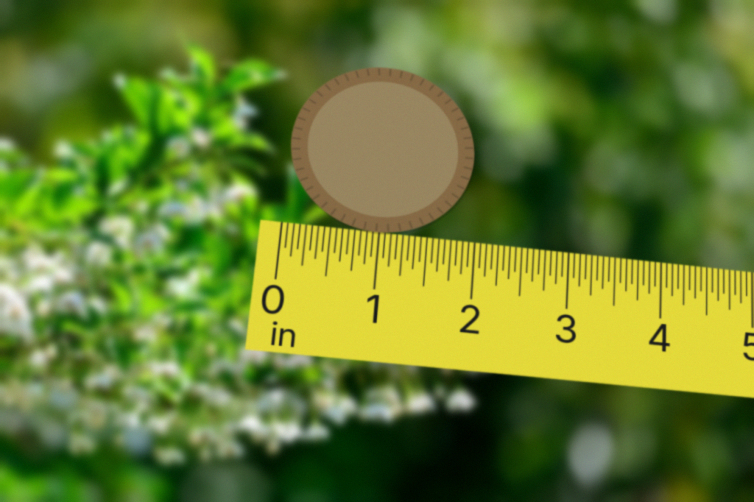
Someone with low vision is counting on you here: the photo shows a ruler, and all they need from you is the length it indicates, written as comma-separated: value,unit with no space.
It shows 1.9375,in
